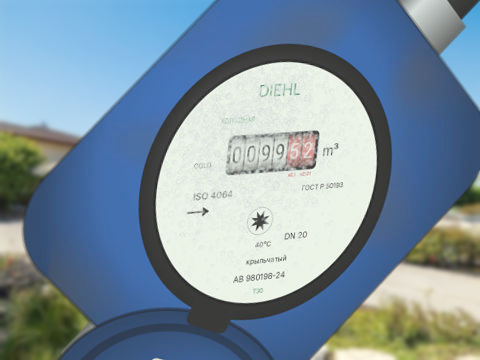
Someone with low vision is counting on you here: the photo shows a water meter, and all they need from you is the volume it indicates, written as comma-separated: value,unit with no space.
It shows 99.52,m³
